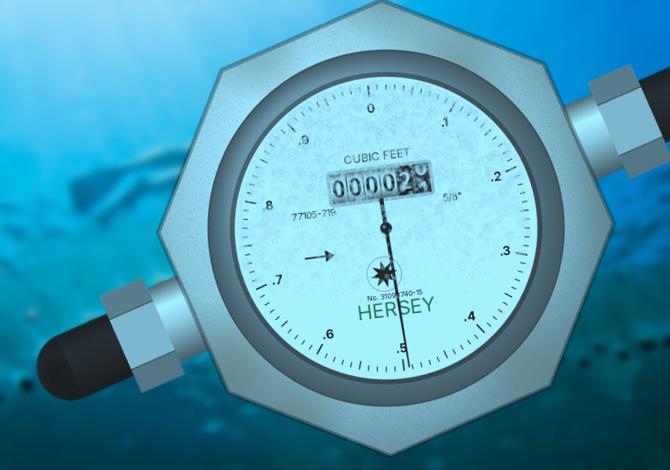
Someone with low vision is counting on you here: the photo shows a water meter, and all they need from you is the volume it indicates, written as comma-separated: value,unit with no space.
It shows 20.49,ft³
